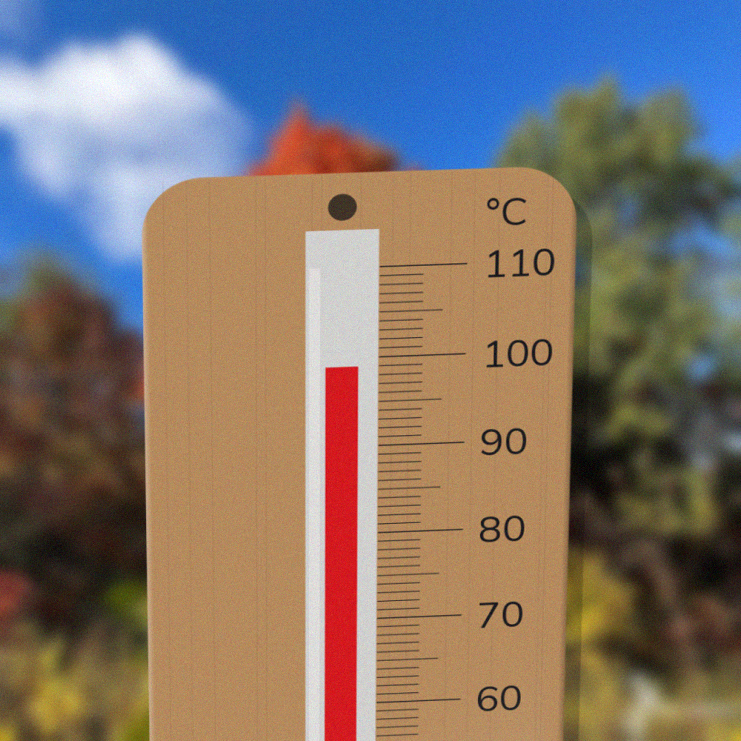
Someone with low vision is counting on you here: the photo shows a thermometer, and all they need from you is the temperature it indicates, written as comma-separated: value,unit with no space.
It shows 99,°C
